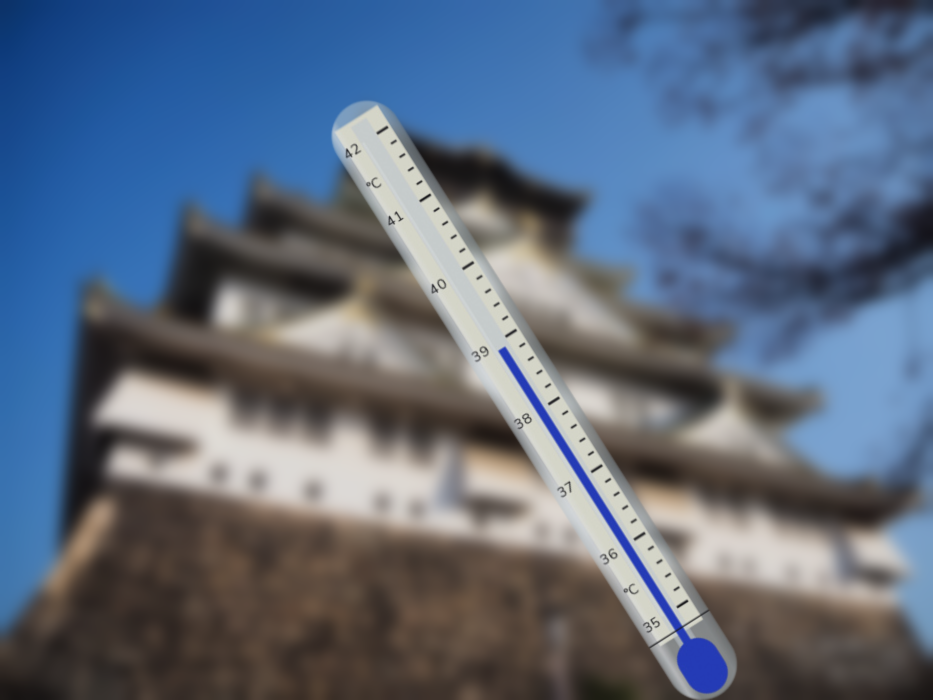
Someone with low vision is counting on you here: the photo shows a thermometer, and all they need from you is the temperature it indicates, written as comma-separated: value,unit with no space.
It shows 38.9,°C
